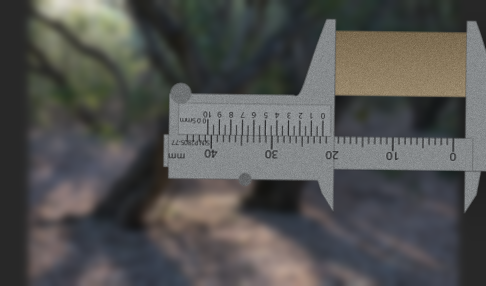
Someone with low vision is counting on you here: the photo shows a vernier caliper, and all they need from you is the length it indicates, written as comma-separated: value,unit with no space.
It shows 21.6,mm
